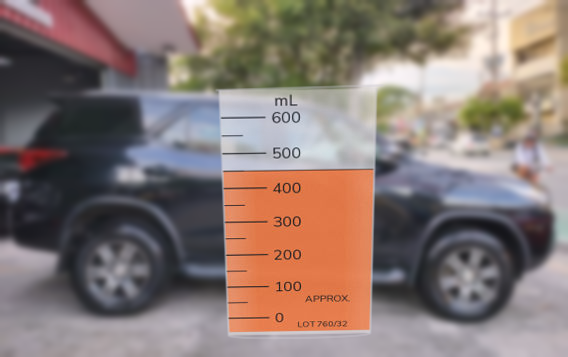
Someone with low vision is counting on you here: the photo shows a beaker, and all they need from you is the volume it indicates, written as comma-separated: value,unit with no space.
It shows 450,mL
